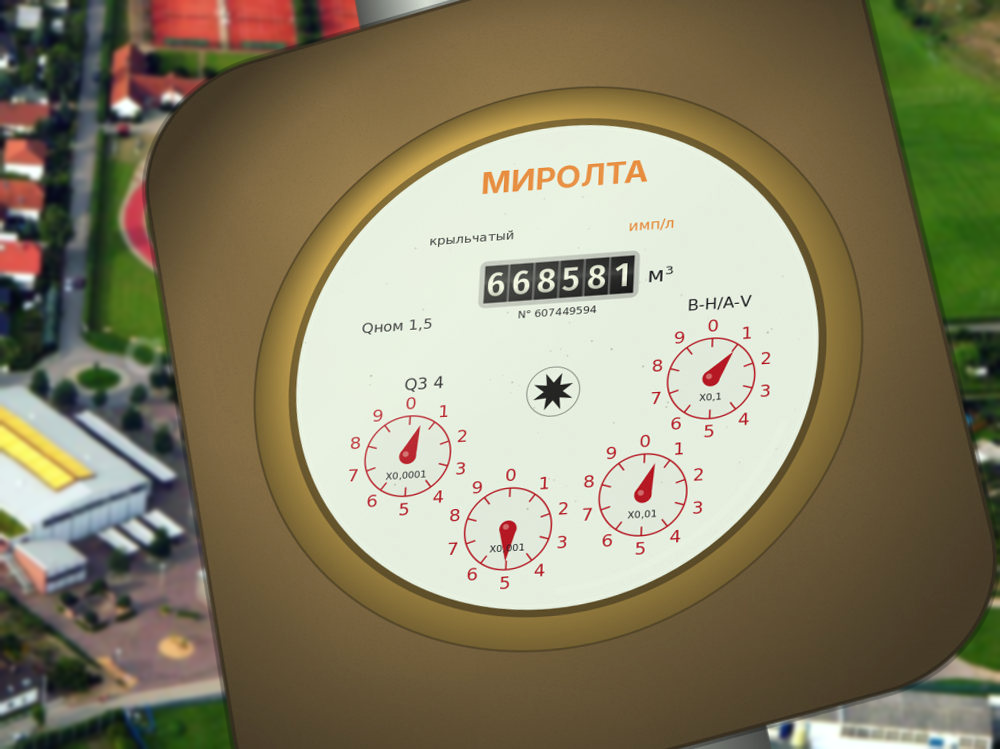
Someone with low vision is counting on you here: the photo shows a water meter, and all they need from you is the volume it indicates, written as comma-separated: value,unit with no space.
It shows 668581.1050,m³
